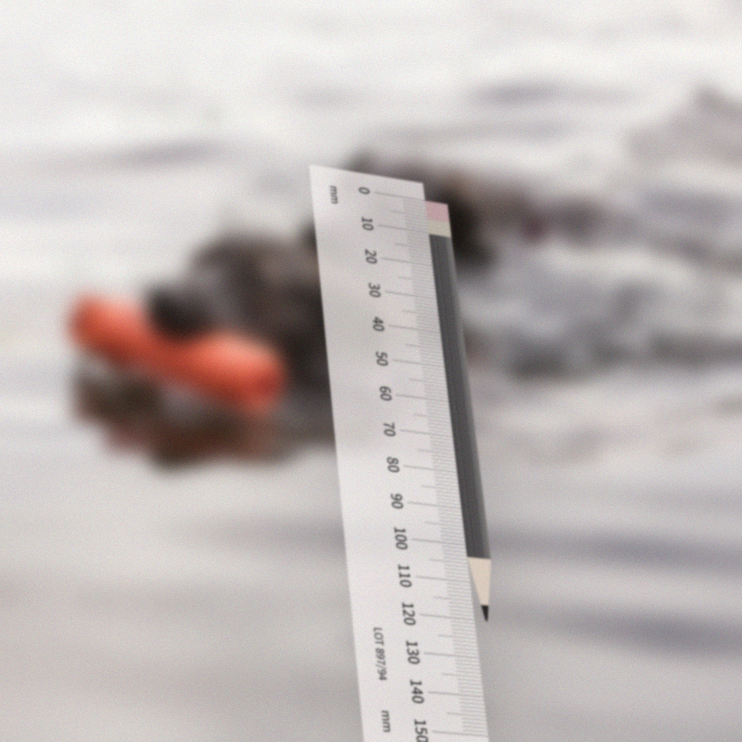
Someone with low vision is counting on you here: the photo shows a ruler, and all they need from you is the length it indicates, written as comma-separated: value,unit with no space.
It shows 120,mm
